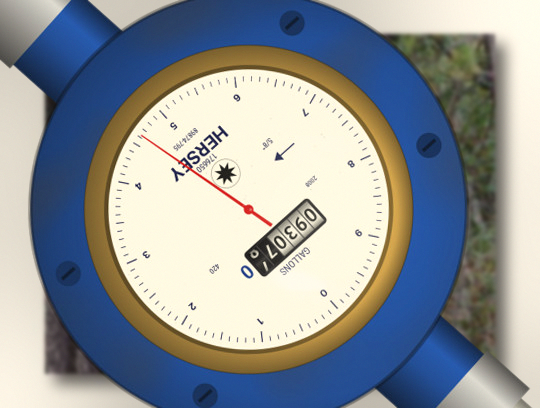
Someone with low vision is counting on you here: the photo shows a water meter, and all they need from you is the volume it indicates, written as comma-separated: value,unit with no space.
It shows 930774.6,gal
